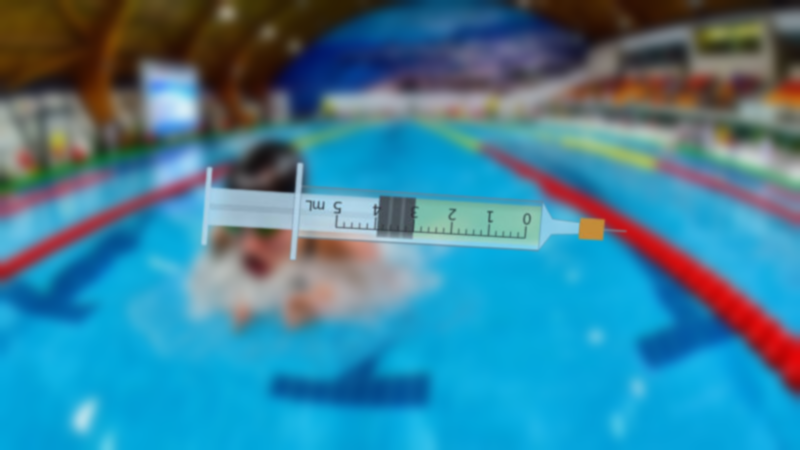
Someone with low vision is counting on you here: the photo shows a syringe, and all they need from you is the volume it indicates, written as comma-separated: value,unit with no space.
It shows 3,mL
